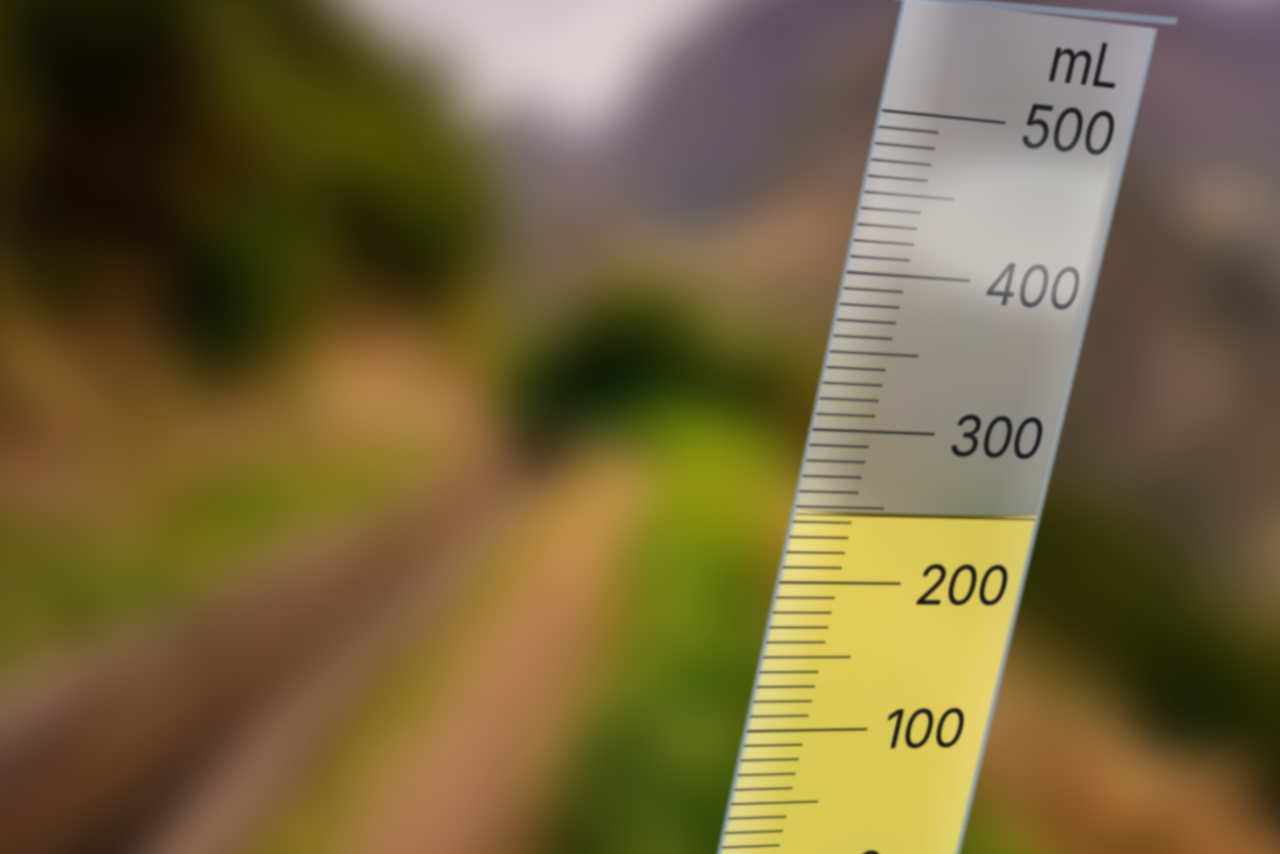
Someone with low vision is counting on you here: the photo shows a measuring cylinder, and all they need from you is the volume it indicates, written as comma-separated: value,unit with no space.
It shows 245,mL
